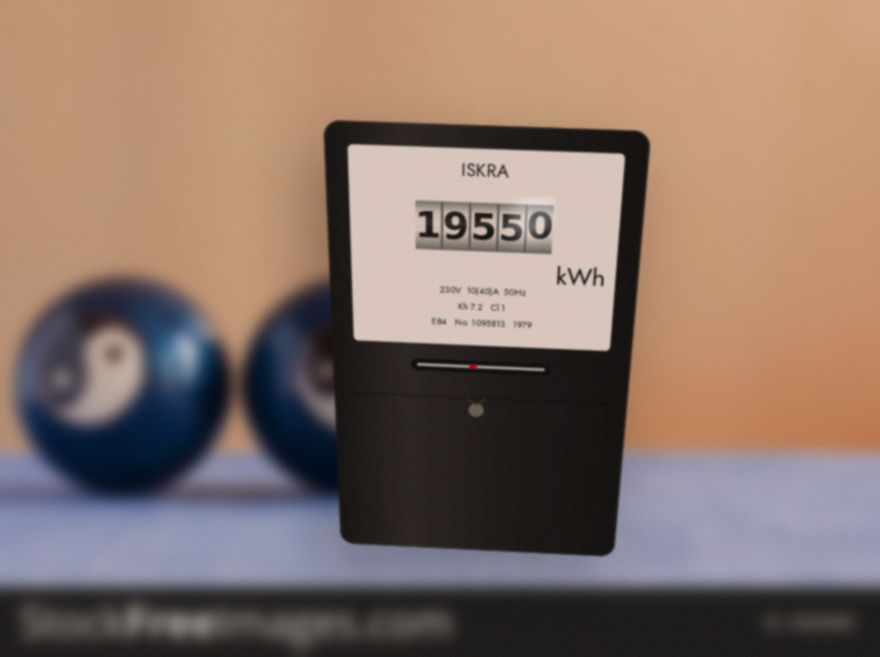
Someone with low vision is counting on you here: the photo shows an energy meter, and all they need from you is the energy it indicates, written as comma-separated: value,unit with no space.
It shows 19550,kWh
